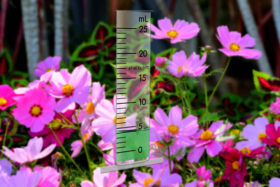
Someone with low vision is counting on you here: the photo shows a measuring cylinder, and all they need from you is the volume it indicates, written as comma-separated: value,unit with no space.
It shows 4,mL
